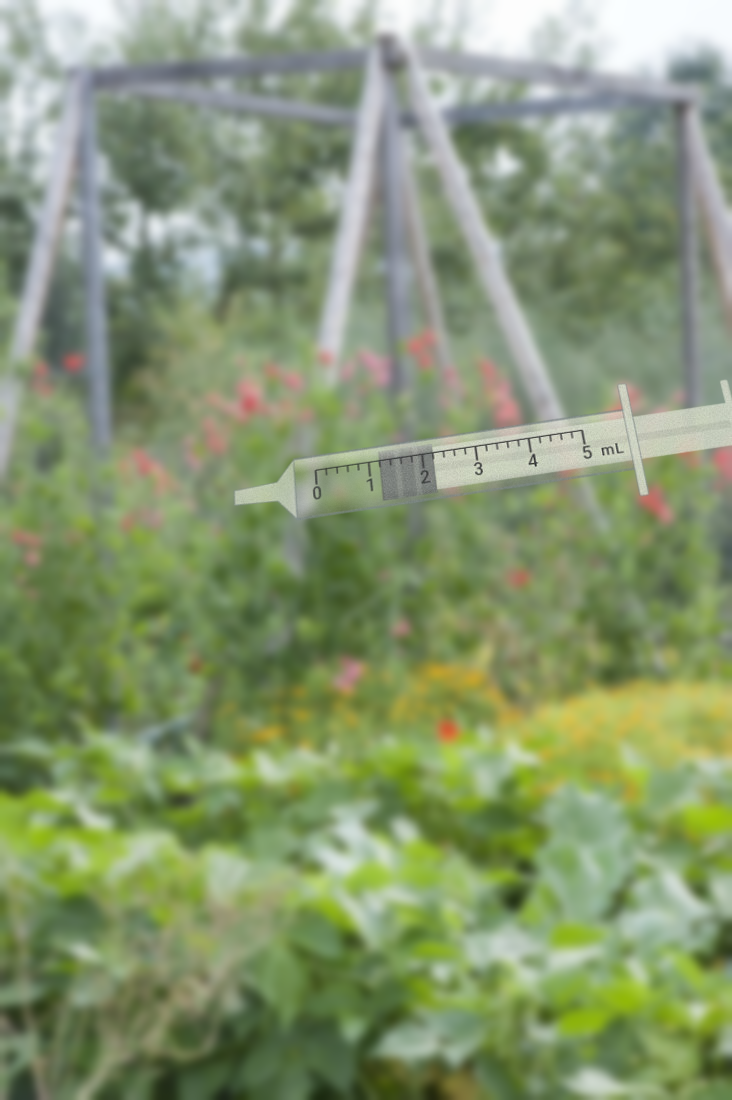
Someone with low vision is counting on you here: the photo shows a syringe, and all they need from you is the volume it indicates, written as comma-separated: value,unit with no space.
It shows 1.2,mL
